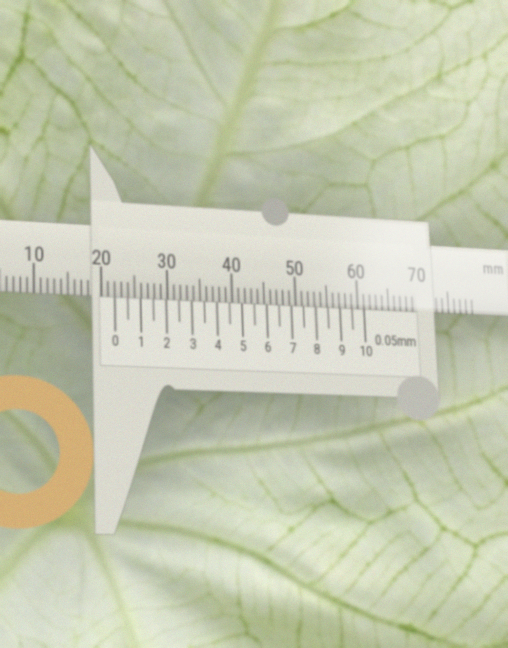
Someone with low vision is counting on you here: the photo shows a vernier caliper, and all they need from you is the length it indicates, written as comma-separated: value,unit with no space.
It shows 22.0,mm
